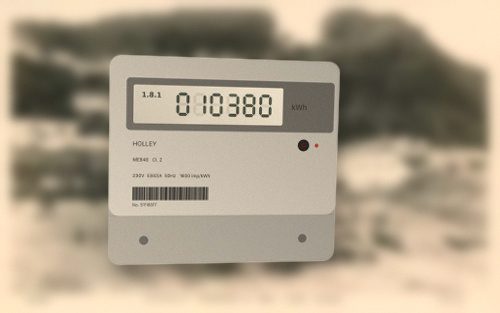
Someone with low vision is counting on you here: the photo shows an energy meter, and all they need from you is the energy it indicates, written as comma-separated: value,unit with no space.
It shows 10380,kWh
